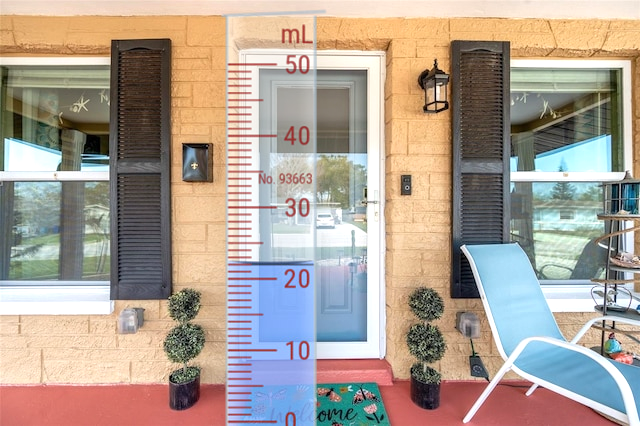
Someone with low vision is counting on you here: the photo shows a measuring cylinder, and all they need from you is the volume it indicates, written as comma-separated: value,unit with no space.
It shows 22,mL
